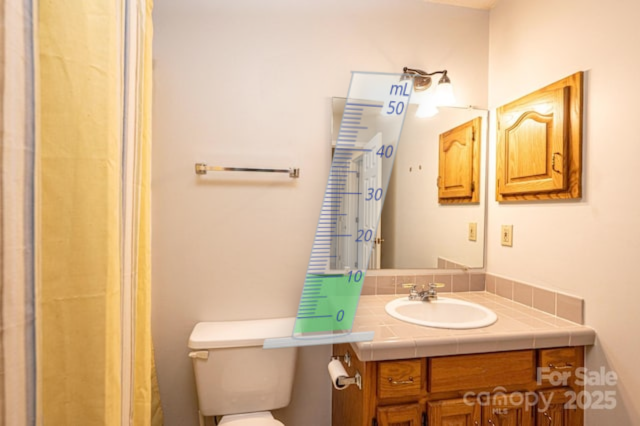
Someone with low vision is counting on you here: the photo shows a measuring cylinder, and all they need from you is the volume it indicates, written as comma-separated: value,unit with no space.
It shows 10,mL
